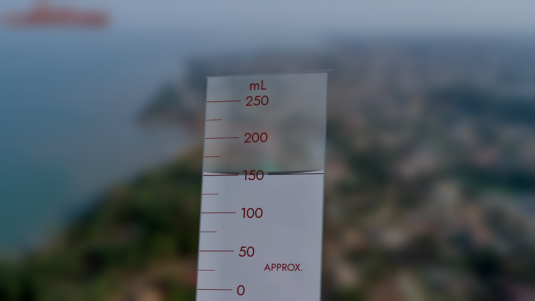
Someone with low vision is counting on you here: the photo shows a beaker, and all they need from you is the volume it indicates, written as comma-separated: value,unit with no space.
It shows 150,mL
